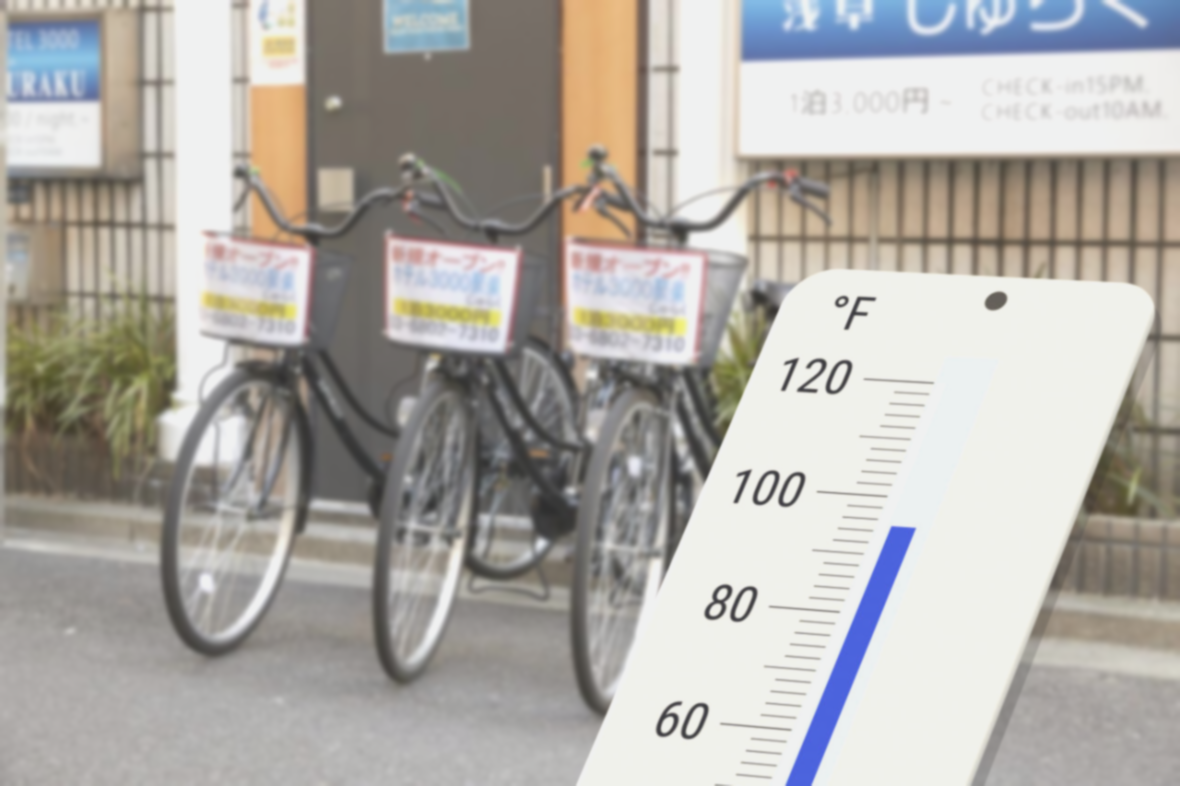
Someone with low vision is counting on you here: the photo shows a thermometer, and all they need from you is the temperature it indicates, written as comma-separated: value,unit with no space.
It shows 95,°F
